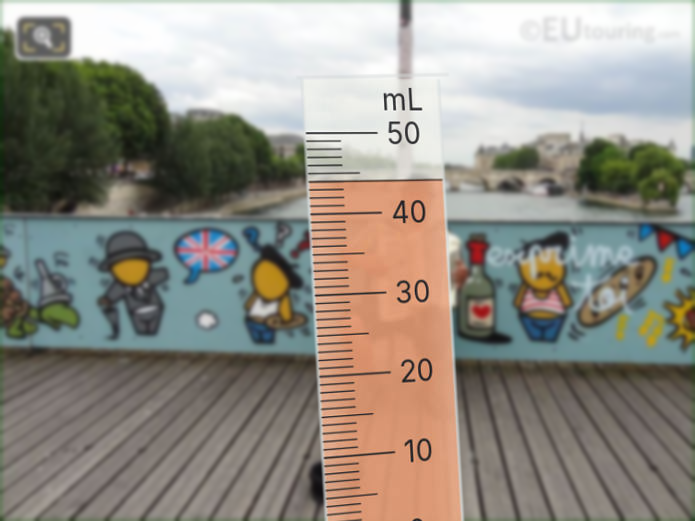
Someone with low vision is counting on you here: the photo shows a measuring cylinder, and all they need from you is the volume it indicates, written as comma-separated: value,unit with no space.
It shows 44,mL
